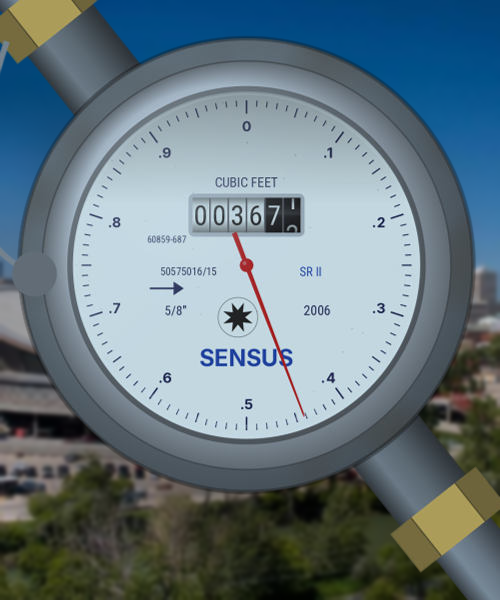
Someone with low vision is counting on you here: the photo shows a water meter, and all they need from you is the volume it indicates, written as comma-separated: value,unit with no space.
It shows 3671.44,ft³
